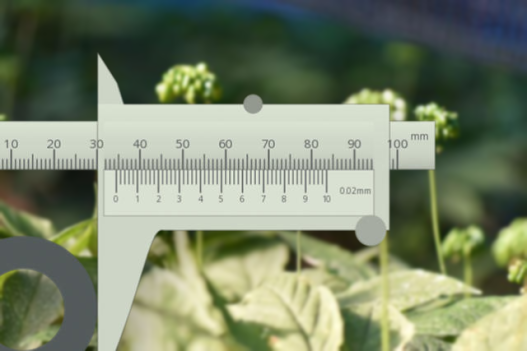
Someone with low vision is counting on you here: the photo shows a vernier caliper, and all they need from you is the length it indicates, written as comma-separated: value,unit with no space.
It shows 34.5,mm
